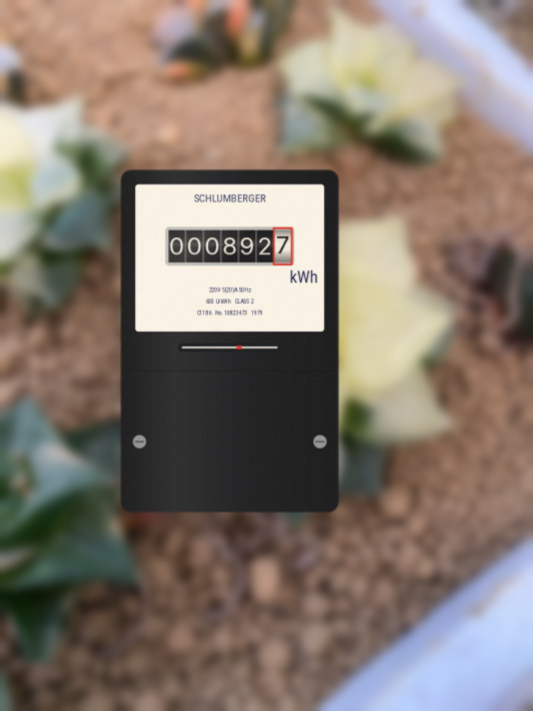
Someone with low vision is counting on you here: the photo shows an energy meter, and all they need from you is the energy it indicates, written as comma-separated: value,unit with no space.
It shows 892.7,kWh
